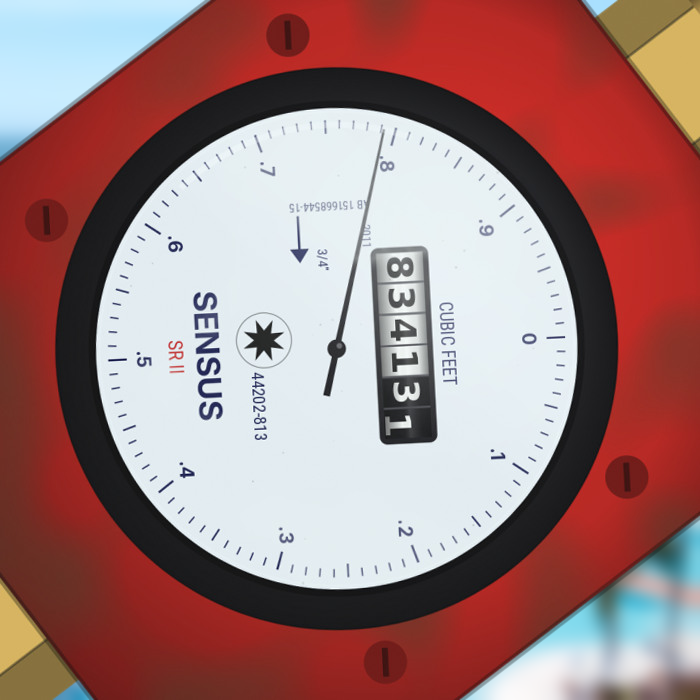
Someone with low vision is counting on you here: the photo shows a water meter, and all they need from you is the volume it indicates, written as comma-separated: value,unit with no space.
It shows 834130.79,ft³
